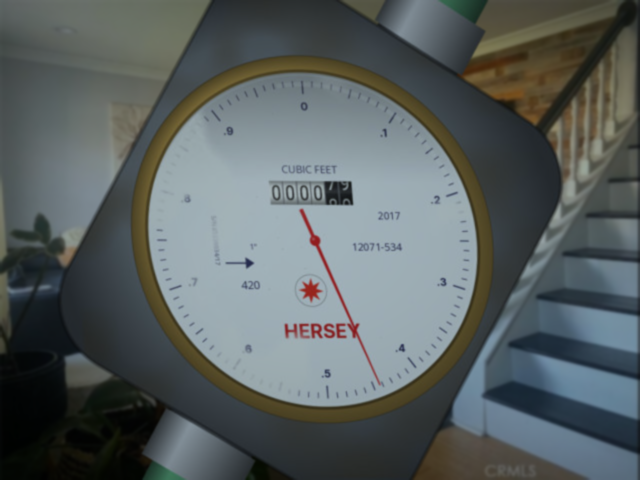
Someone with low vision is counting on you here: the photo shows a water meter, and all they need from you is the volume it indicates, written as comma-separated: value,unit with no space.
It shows 79.44,ft³
